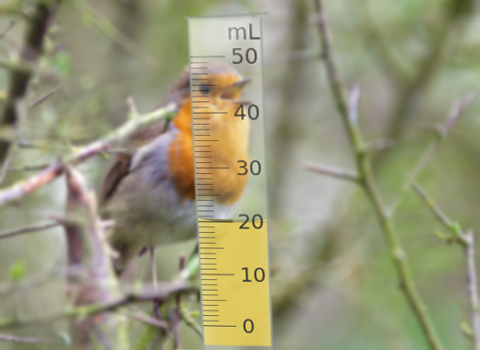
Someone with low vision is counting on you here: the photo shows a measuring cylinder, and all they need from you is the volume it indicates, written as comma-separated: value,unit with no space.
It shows 20,mL
